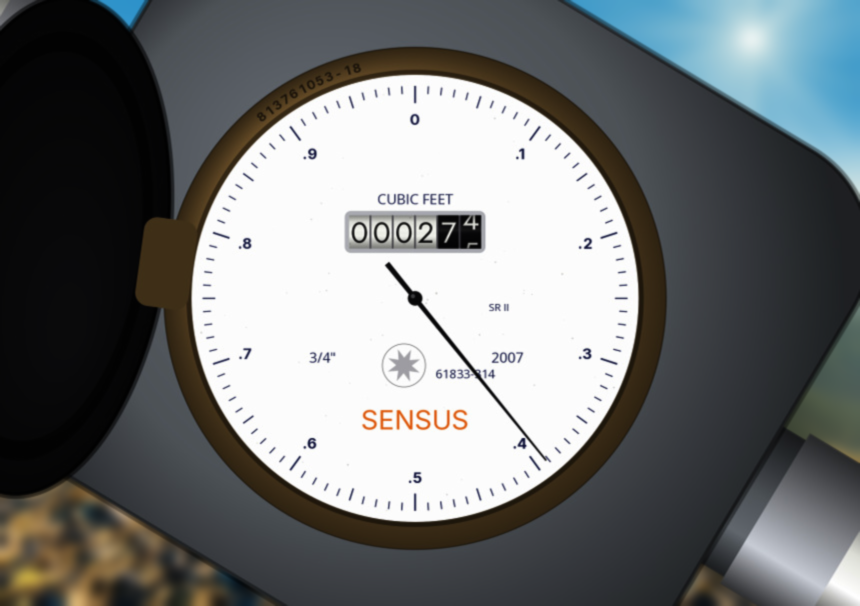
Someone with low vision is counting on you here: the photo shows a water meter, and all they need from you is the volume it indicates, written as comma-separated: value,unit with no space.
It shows 274.39,ft³
